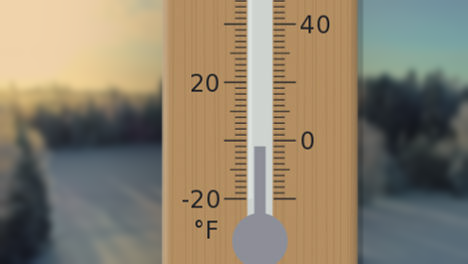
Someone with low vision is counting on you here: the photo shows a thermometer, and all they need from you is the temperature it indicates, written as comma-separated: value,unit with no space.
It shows -2,°F
